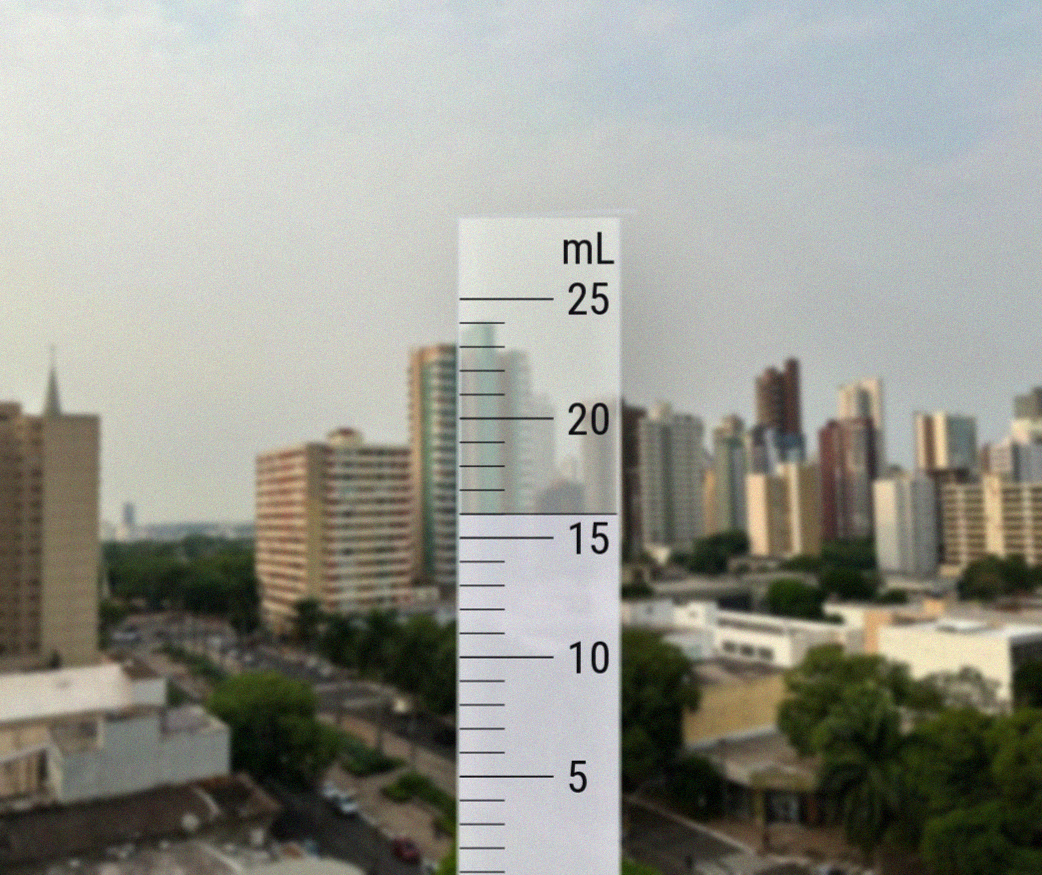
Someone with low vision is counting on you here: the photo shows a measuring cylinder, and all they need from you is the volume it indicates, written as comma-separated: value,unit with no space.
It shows 16,mL
